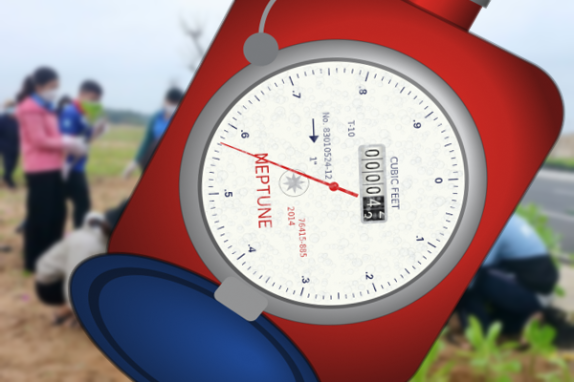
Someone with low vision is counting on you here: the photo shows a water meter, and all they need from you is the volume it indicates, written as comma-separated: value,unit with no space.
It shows 42.57,ft³
